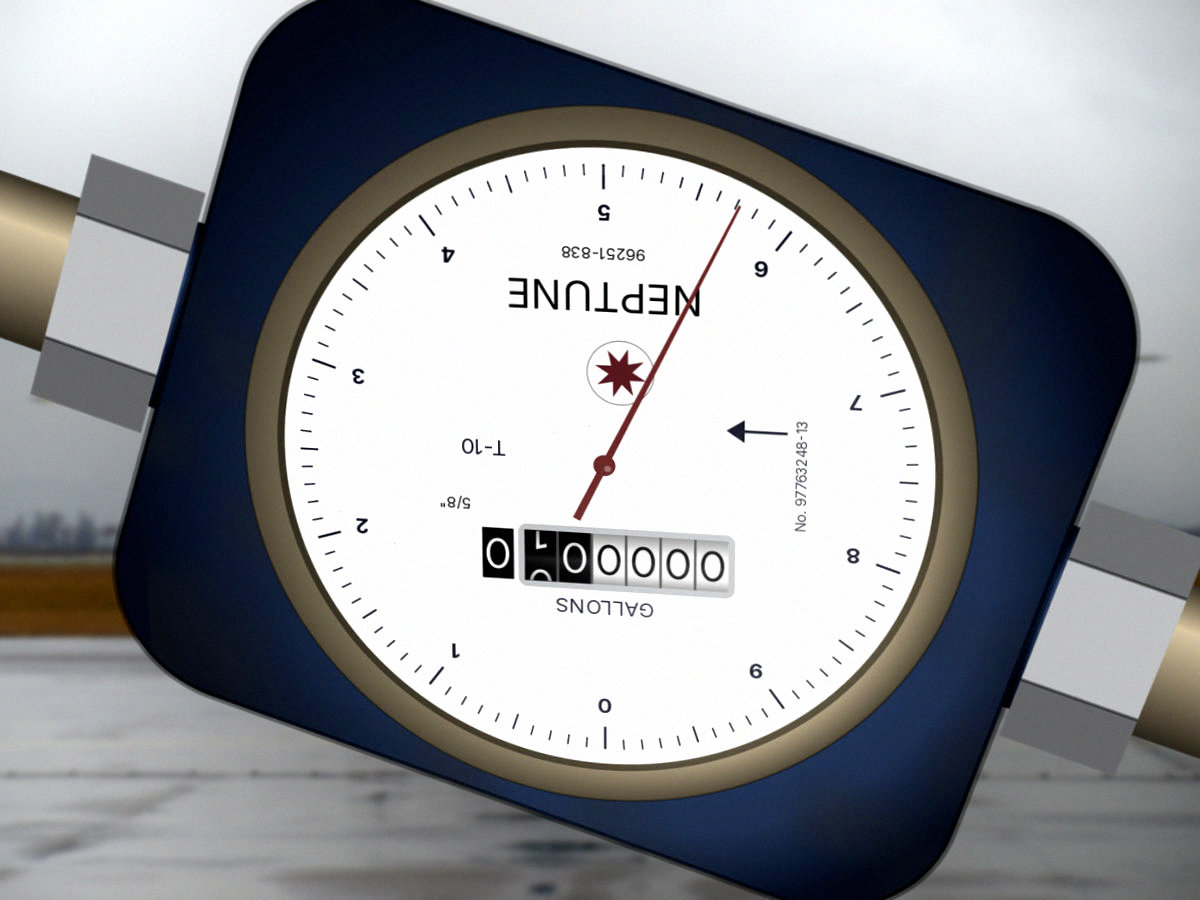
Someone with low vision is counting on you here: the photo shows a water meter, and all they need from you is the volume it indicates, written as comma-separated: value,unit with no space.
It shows 5.7,gal
